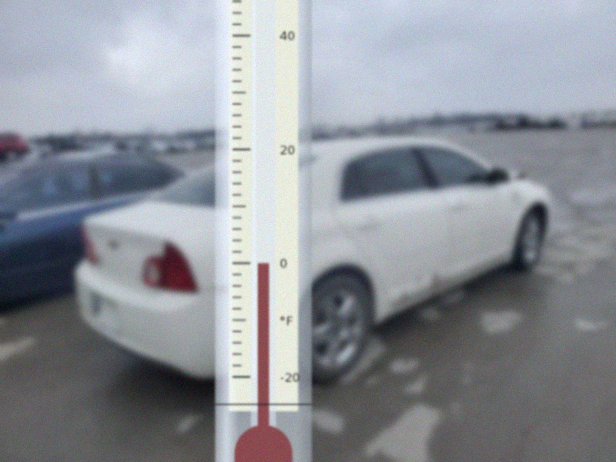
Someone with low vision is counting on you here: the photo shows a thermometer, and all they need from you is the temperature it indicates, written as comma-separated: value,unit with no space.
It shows 0,°F
